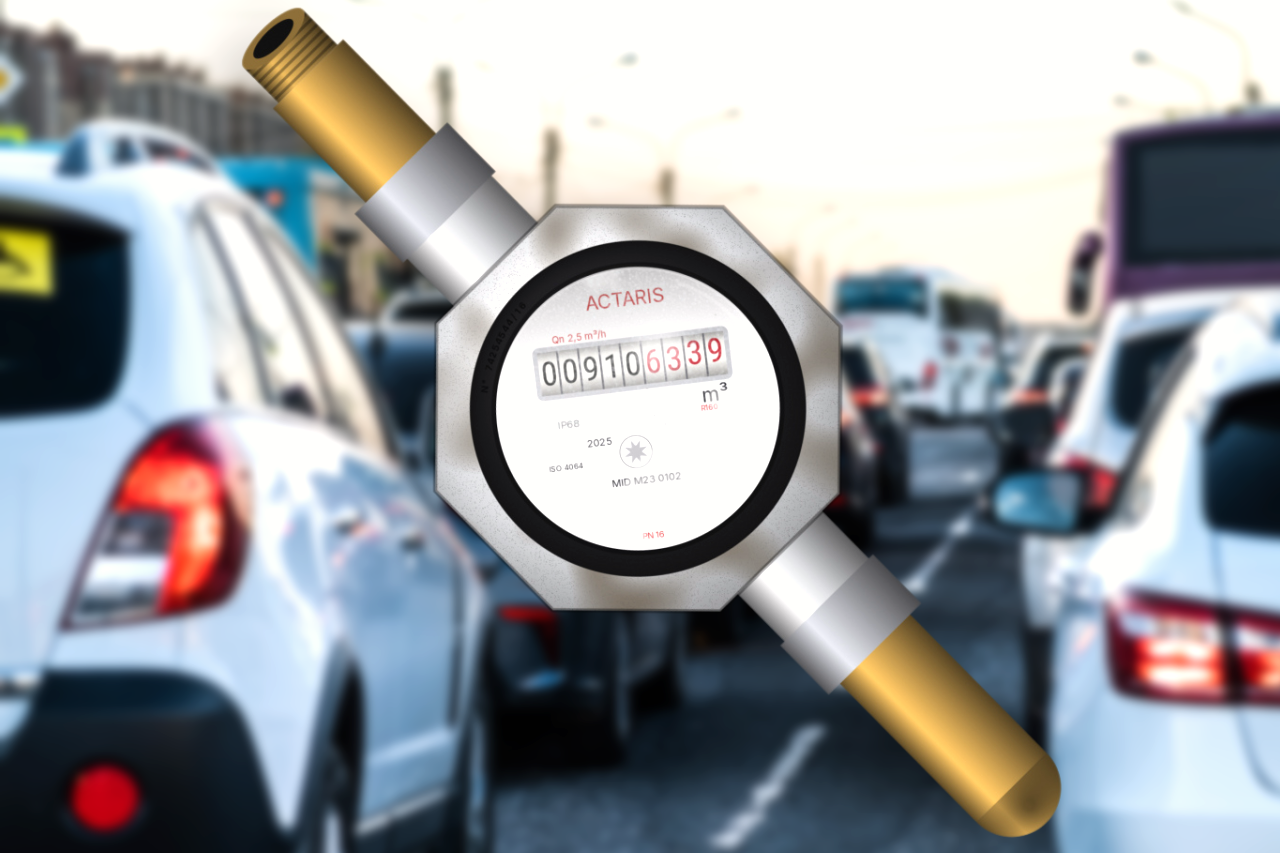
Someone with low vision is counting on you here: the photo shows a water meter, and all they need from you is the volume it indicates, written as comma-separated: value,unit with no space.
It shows 910.6339,m³
